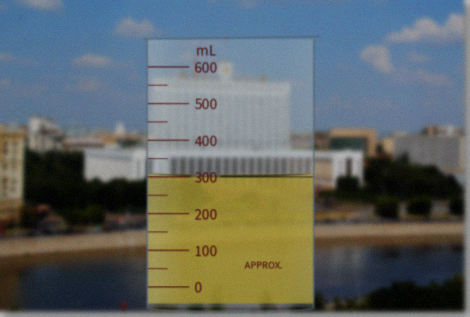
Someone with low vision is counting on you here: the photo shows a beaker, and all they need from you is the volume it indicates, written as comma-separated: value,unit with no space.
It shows 300,mL
